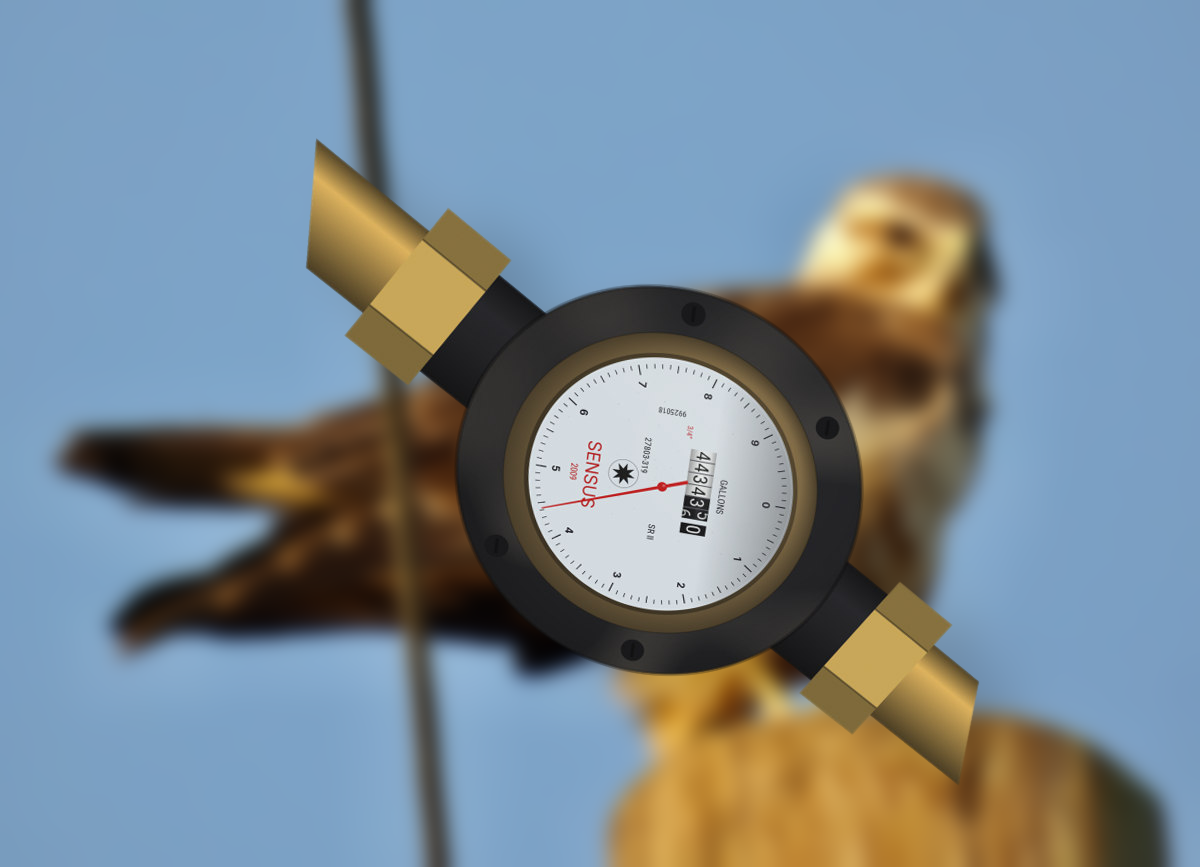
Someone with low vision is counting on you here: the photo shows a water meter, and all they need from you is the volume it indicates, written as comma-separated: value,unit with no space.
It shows 4434354.4,gal
